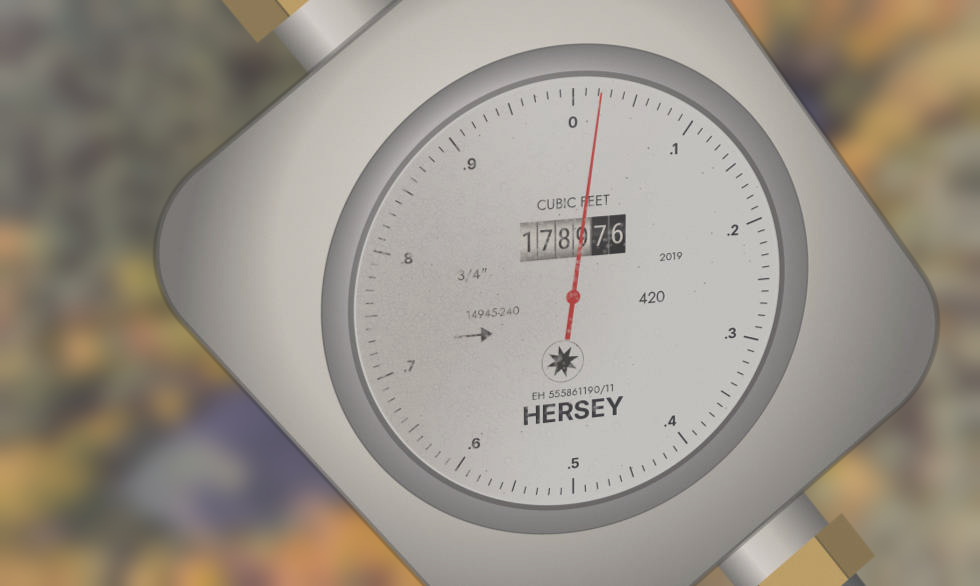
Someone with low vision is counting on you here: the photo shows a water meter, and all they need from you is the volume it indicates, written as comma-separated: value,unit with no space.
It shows 178976.02,ft³
